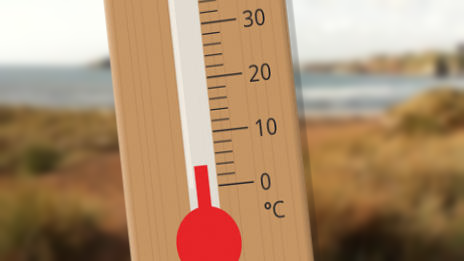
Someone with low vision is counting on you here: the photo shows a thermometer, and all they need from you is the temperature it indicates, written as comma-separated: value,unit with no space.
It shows 4,°C
